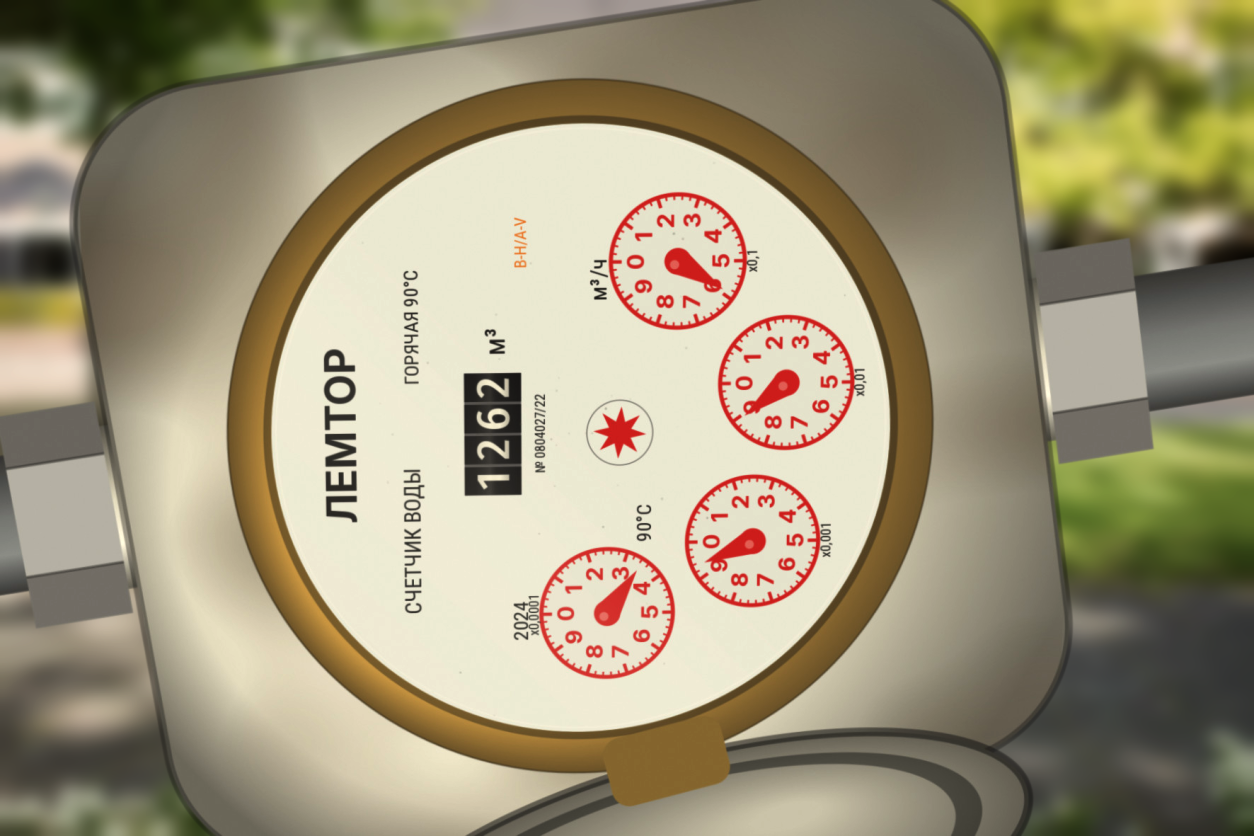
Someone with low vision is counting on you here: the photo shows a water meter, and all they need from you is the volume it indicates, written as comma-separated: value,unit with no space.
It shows 1262.5893,m³
